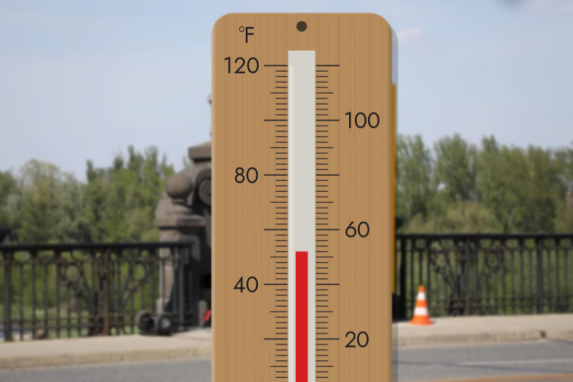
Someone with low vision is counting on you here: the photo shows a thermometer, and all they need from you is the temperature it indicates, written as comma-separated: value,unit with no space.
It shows 52,°F
